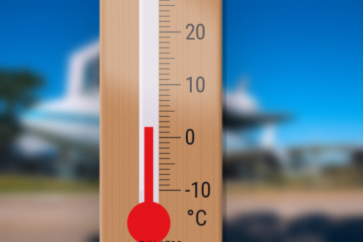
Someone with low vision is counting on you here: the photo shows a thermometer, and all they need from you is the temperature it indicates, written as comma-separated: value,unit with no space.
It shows 2,°C
